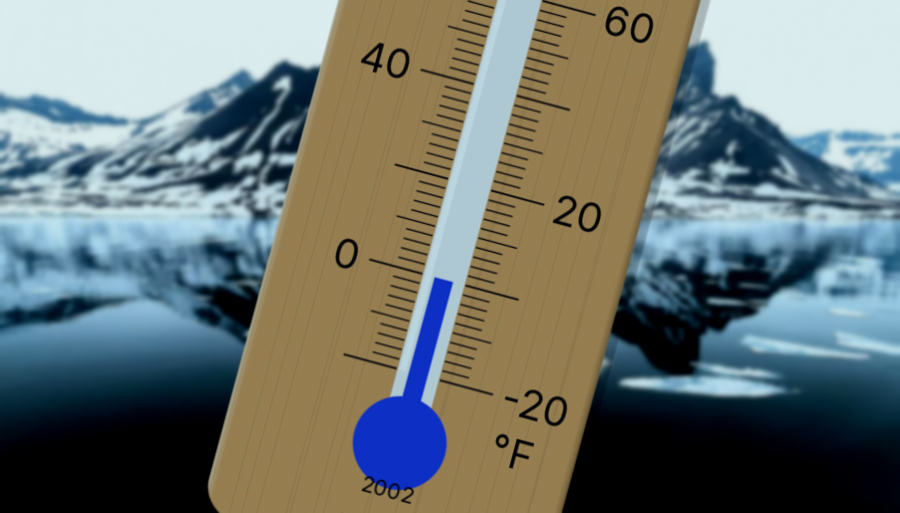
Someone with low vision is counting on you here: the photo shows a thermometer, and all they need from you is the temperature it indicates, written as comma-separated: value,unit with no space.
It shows 0,°F
